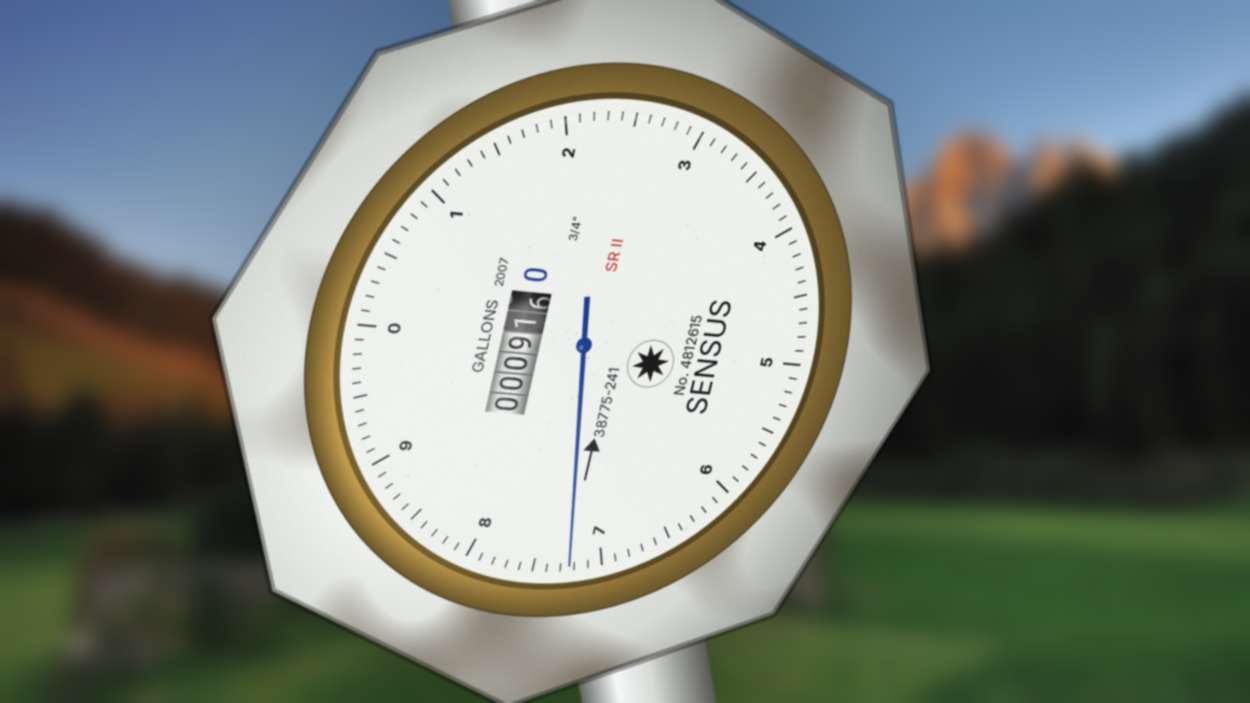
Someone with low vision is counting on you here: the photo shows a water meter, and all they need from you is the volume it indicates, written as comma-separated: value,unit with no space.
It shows 9157.2,gal
